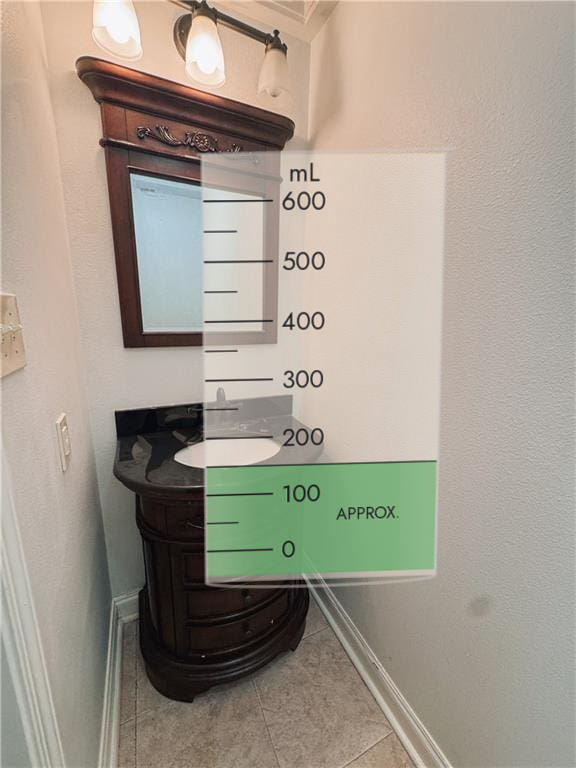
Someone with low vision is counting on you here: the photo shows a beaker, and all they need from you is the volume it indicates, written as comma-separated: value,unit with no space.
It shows 150,mL
